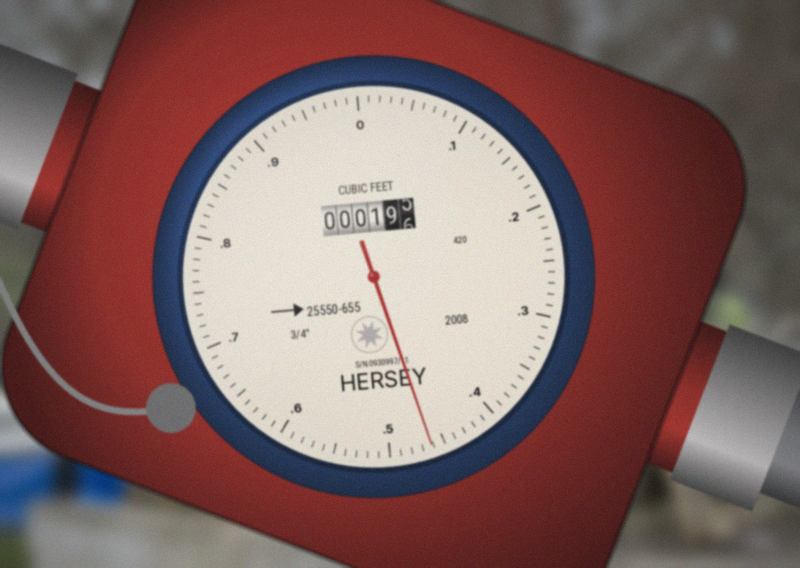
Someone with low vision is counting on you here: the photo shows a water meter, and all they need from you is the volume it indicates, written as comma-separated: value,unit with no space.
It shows 195.46,ft³
